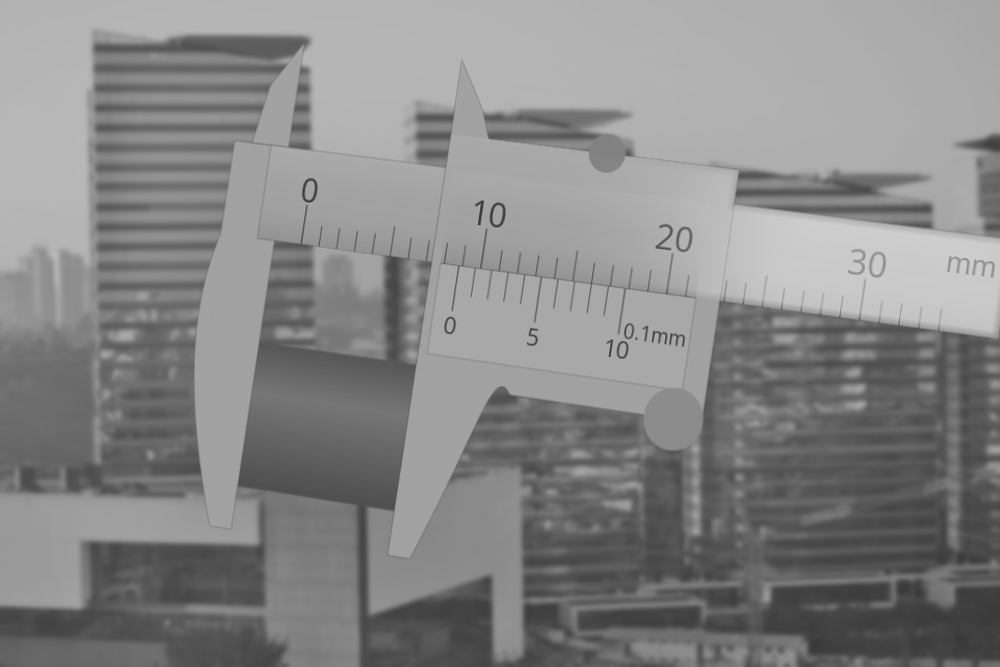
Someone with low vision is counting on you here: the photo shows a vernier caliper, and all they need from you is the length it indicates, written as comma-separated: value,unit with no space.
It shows 8.8,mm
